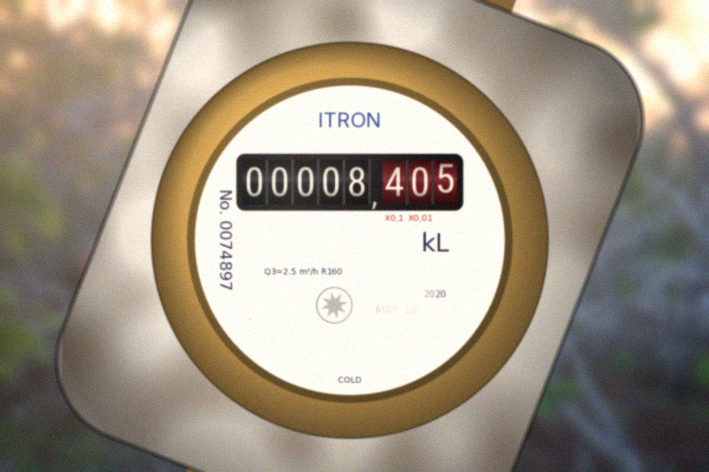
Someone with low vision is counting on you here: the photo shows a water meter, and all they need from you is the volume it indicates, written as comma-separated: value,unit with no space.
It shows 8.405,kL
